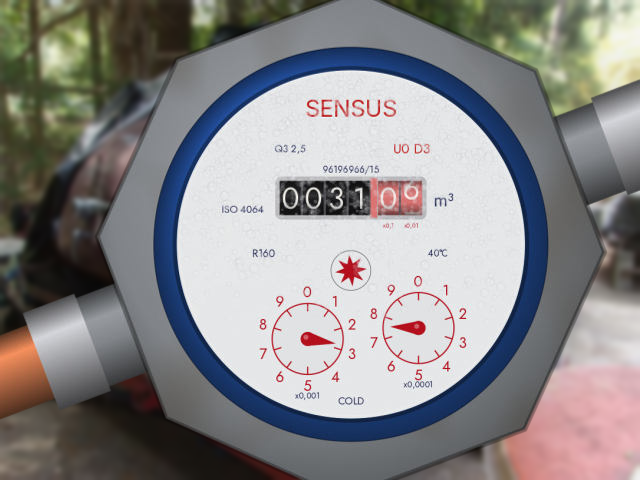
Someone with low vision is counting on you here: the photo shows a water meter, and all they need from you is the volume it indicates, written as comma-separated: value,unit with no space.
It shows 31.0627,m³
